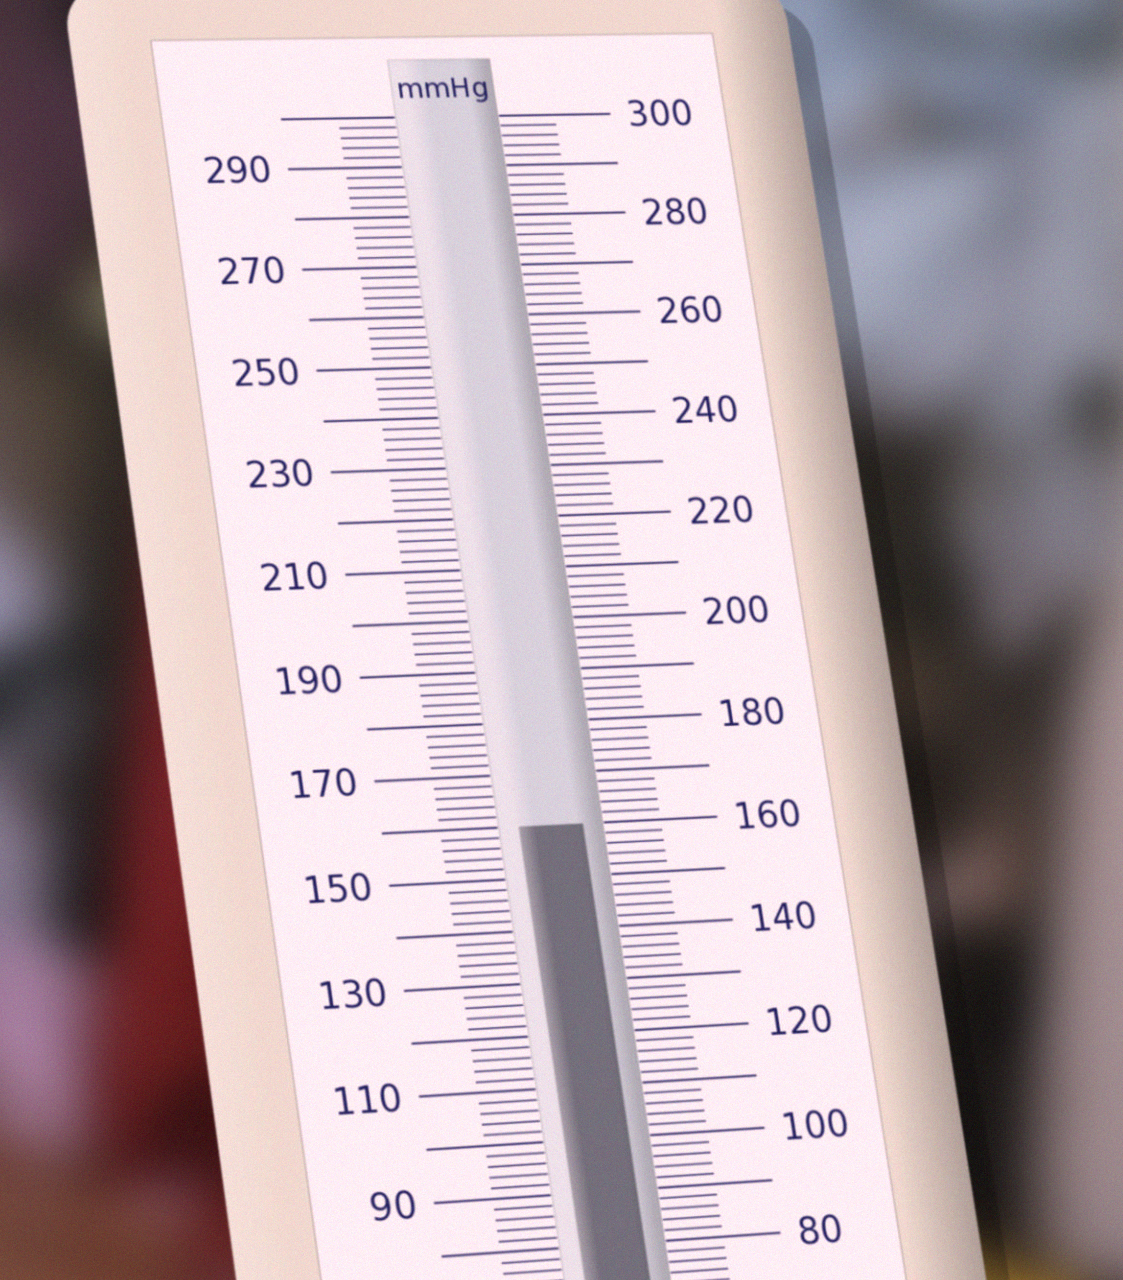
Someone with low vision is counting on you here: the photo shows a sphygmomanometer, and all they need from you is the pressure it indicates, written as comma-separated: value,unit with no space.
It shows 160,mmHg
